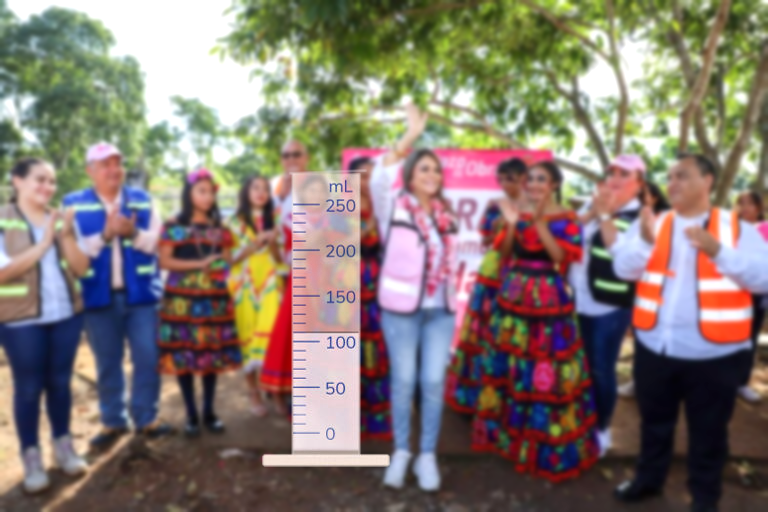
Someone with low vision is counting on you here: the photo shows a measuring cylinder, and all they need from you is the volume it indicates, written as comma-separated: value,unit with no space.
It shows 110,mL
